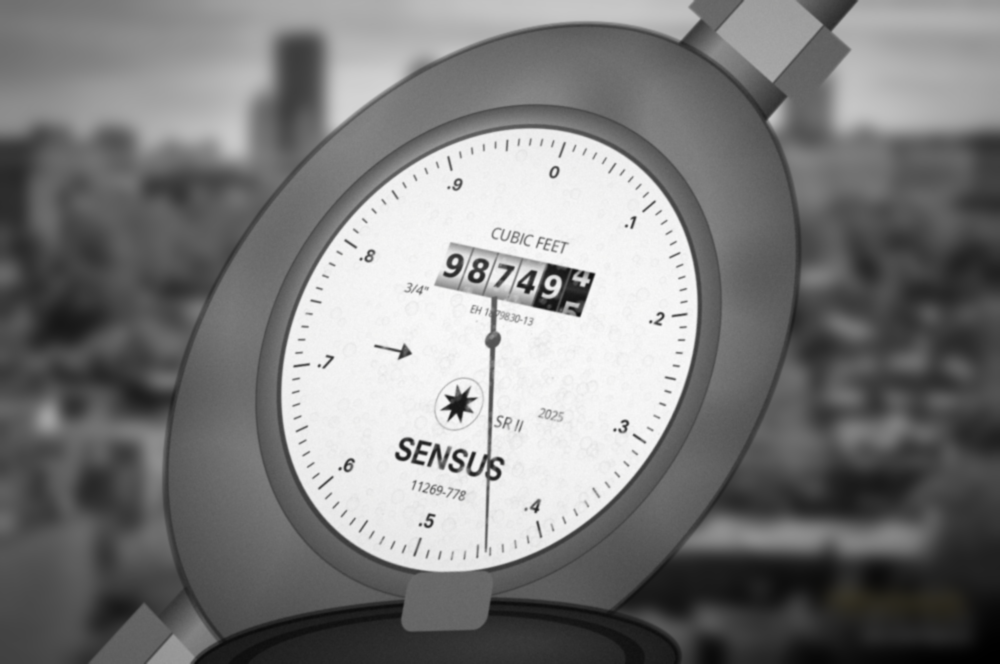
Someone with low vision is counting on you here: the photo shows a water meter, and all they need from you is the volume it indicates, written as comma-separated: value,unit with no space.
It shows 987494.44,ft³
